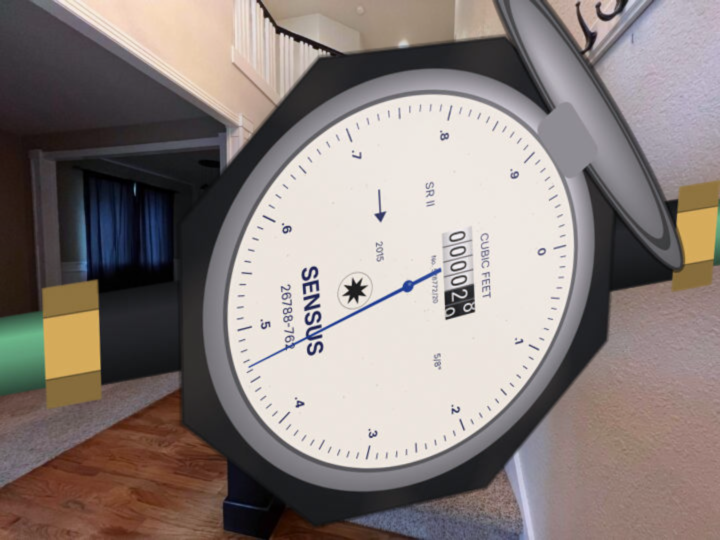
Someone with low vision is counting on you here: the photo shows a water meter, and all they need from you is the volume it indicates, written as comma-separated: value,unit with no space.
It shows 28.46,ft³
